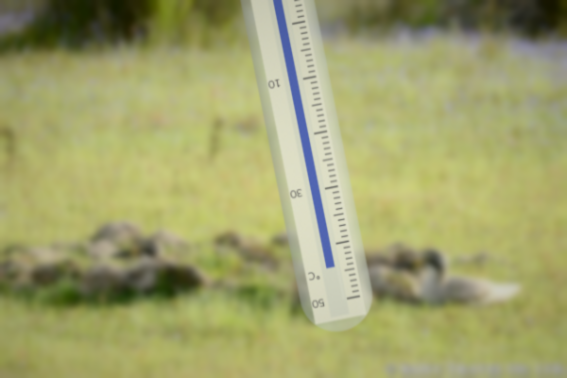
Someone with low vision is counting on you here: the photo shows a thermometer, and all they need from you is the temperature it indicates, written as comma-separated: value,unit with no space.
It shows 44,°C
